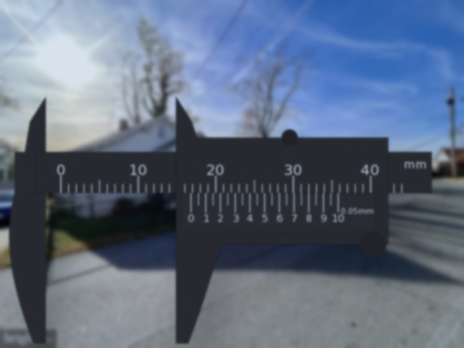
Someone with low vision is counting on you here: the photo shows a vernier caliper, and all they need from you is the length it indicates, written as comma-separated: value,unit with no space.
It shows 16.8,mm
